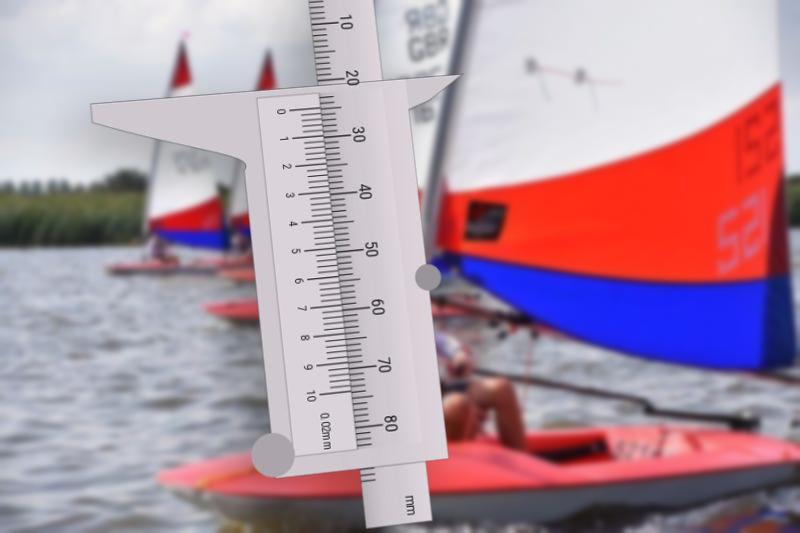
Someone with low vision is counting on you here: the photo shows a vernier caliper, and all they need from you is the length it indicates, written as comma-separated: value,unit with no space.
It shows 24.8,mm
